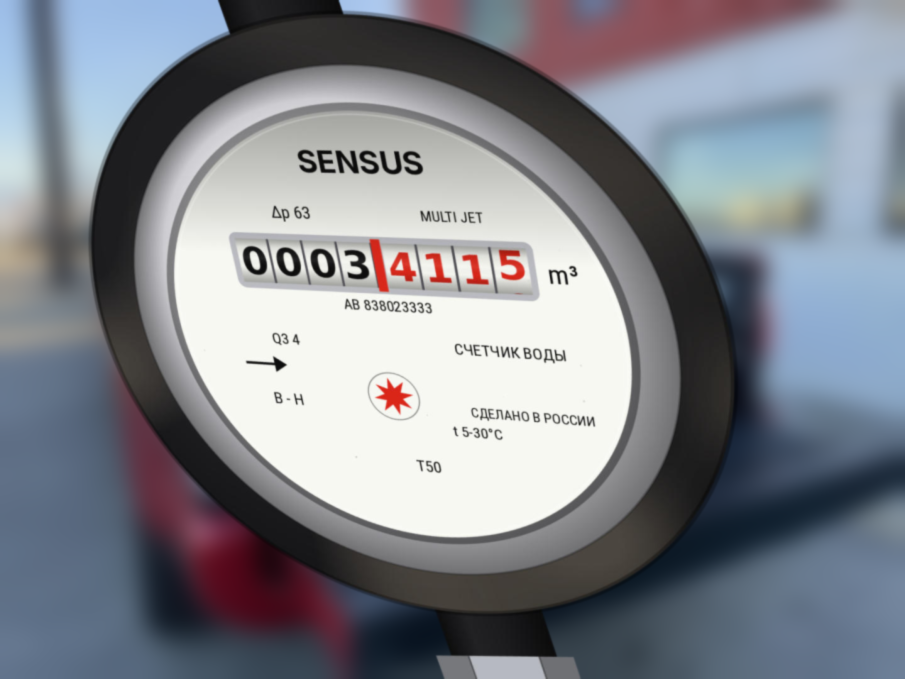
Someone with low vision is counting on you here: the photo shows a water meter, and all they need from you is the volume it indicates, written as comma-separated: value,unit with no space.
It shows 3.4115,m³
